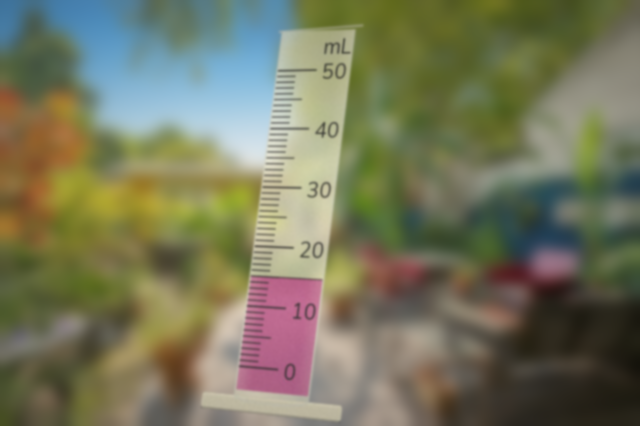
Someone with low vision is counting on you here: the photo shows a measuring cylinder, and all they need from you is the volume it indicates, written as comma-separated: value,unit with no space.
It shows 15,mL
